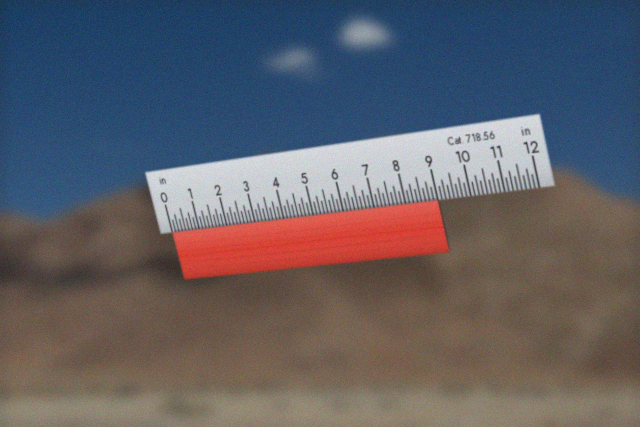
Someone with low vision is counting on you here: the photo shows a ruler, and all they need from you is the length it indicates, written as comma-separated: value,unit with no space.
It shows 9,in
